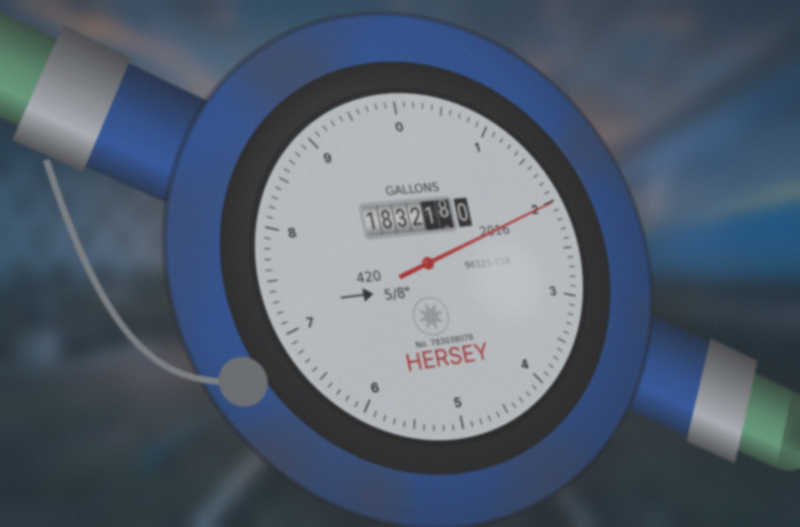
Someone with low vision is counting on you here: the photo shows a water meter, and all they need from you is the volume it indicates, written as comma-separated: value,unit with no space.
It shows 1832182.0,gal
